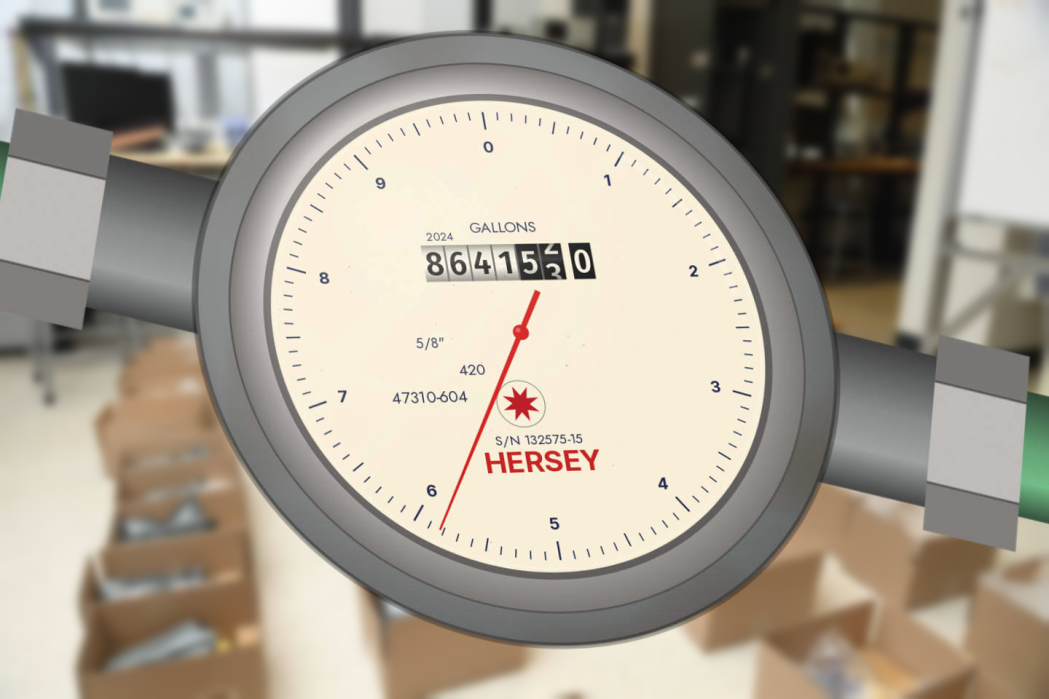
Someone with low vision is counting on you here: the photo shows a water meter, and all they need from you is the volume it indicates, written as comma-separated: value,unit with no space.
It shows 8641525.8,gal
